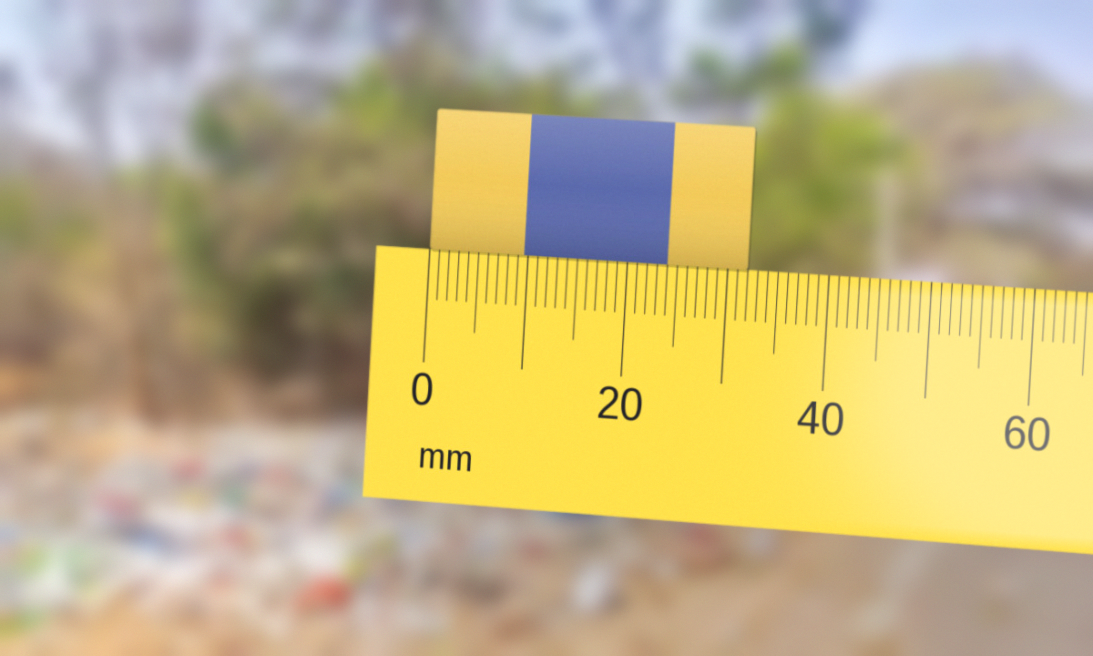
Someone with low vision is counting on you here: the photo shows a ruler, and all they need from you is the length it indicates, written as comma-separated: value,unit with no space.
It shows 32,mm
